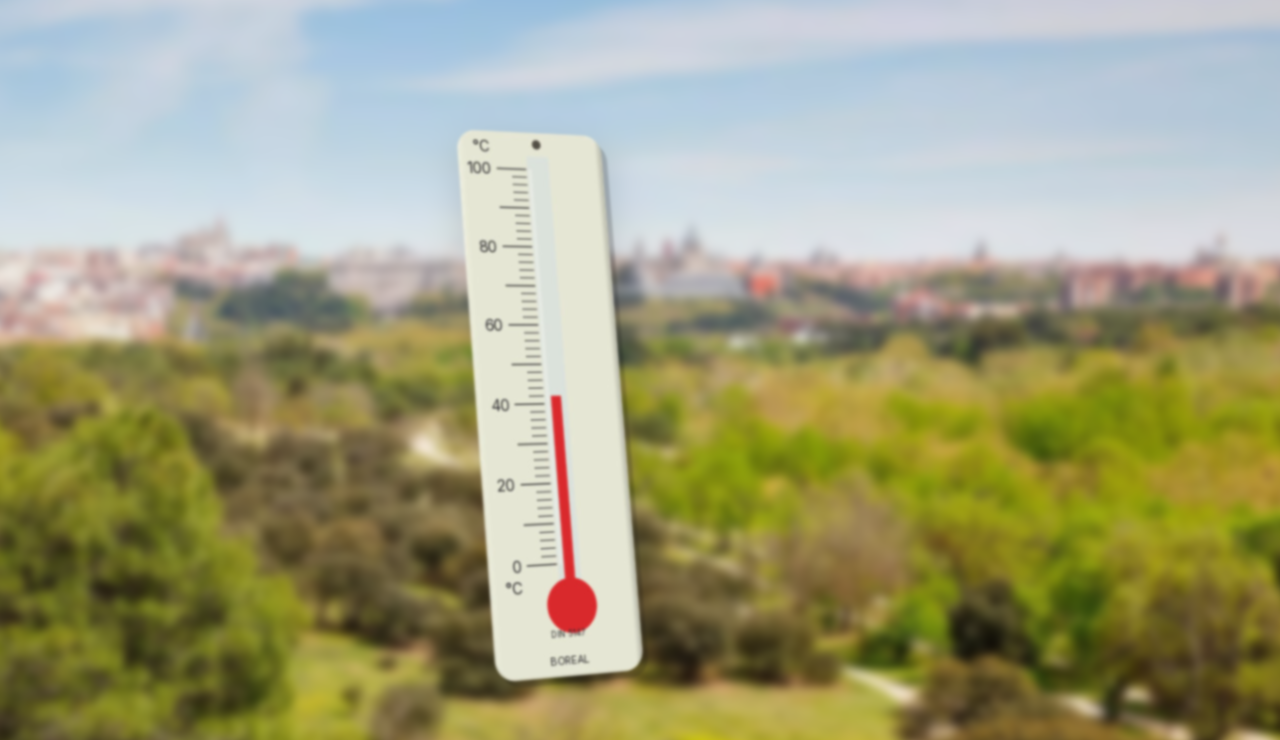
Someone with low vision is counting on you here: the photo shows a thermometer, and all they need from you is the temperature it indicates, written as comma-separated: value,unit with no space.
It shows 42,°C
